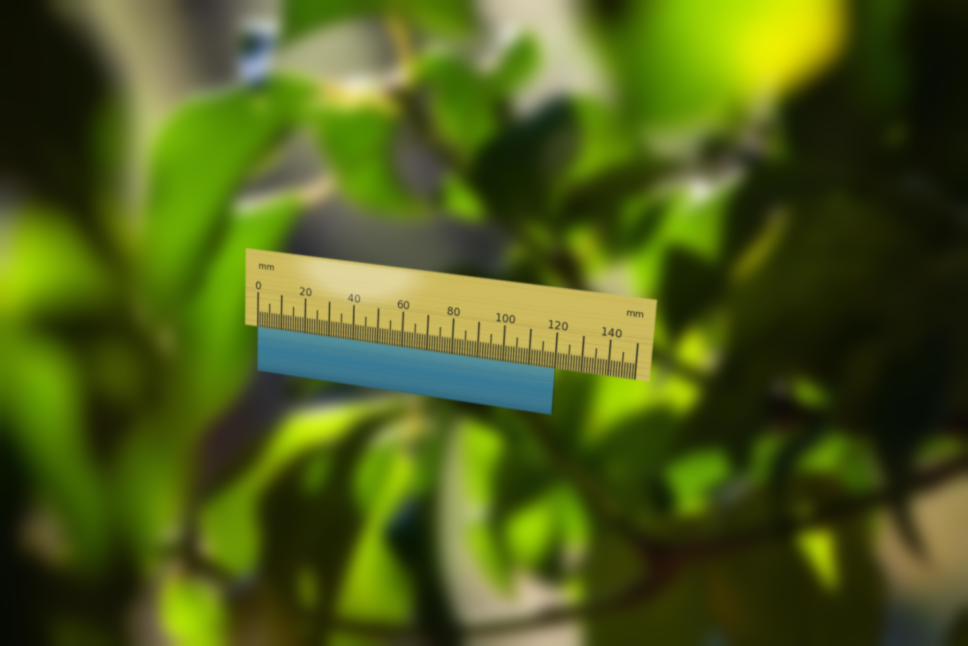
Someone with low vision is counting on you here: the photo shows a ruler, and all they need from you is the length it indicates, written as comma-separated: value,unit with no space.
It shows 120,mm
